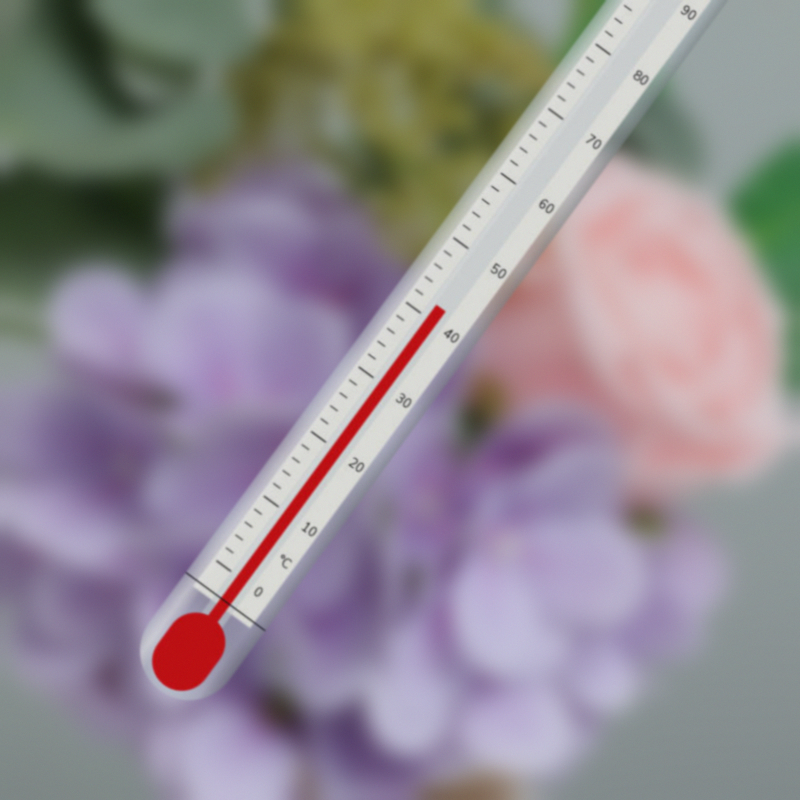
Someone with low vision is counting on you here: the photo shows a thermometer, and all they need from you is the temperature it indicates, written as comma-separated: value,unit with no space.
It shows 42,°C
